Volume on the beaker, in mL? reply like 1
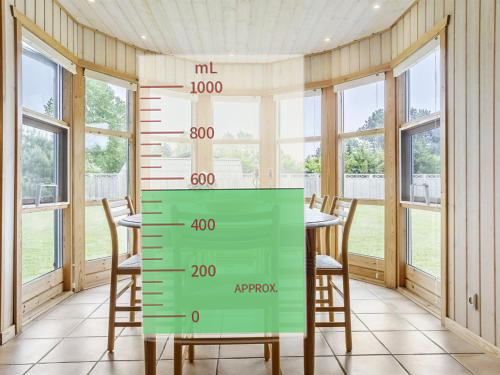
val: 550
